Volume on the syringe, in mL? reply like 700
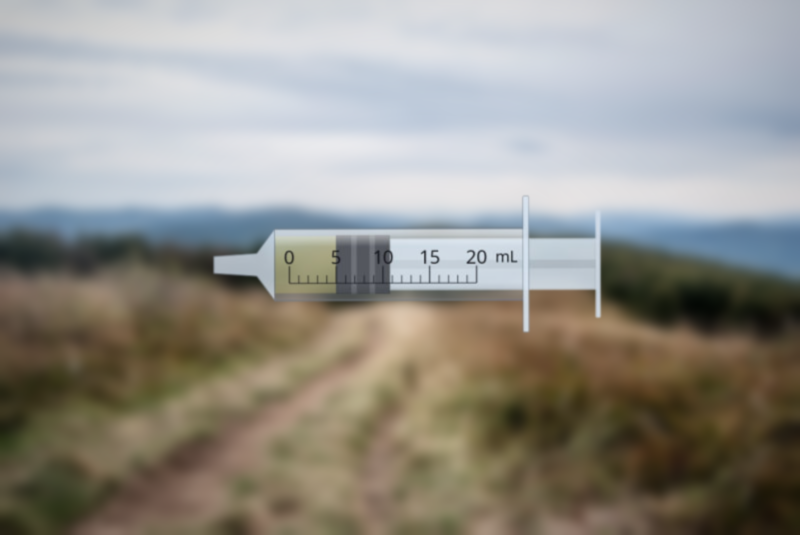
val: 5
